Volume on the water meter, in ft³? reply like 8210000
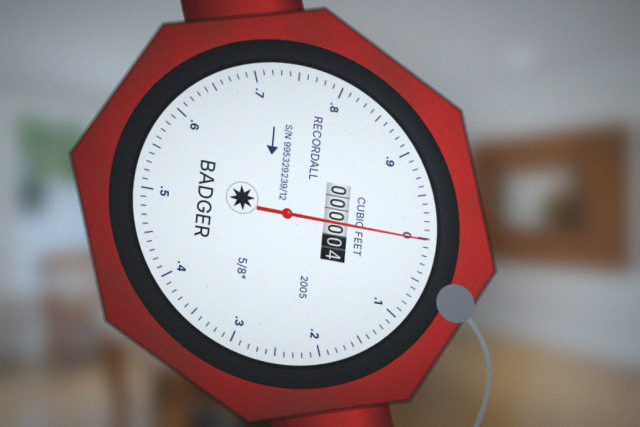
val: 4.00
